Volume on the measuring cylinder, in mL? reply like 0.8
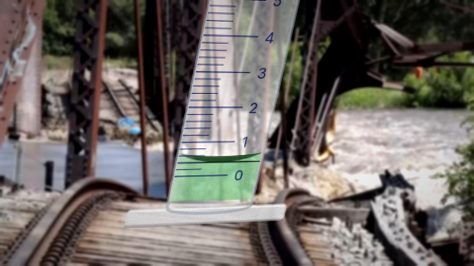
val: 0.4
